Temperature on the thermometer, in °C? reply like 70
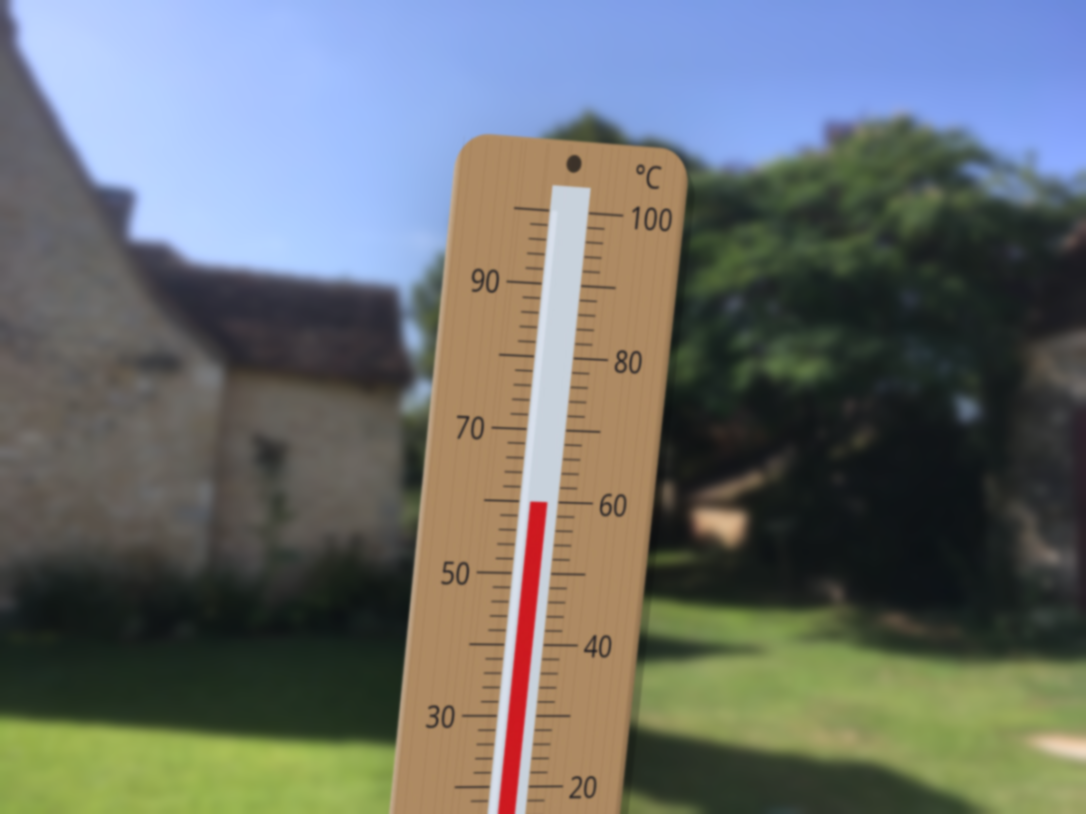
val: 60
